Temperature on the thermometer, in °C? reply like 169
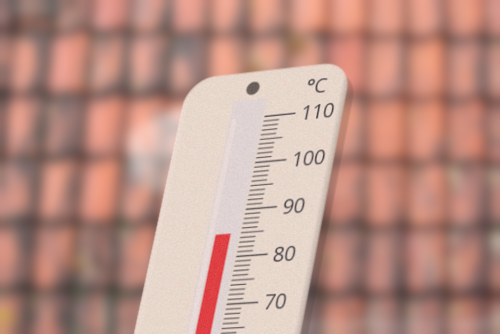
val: 85
